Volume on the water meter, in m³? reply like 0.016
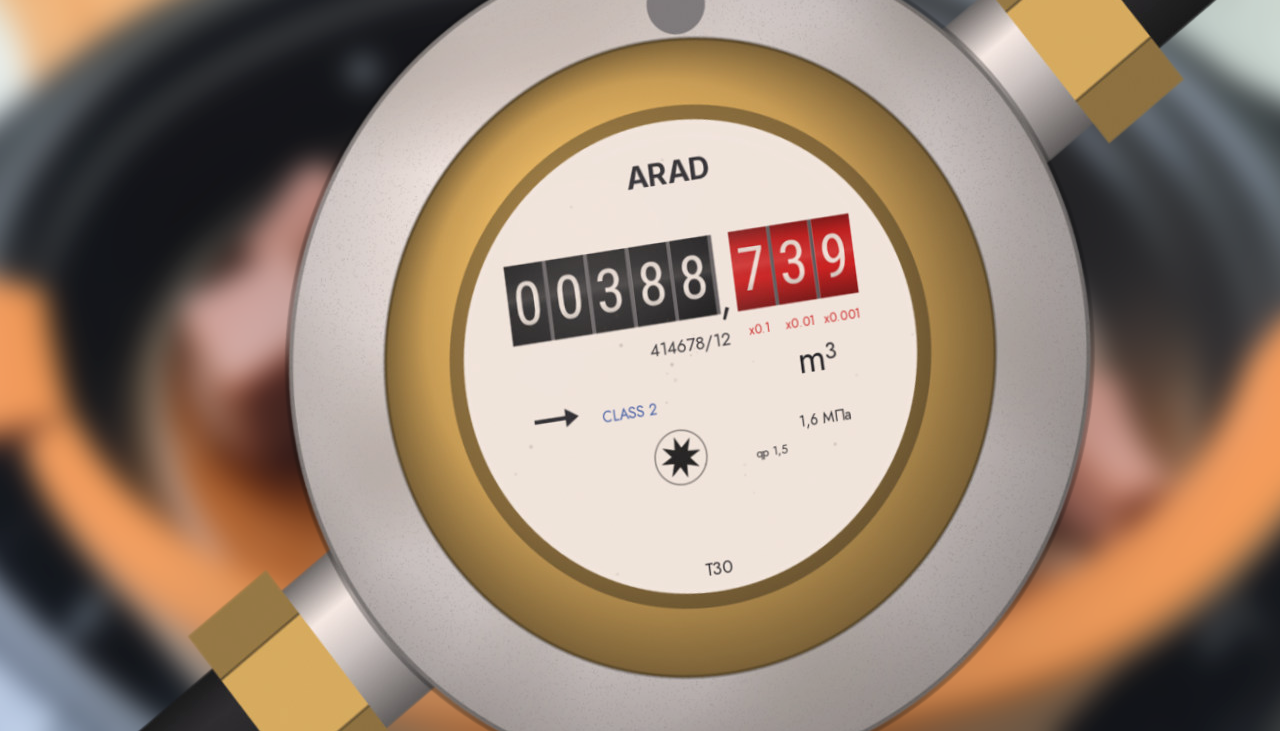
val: 388.739
